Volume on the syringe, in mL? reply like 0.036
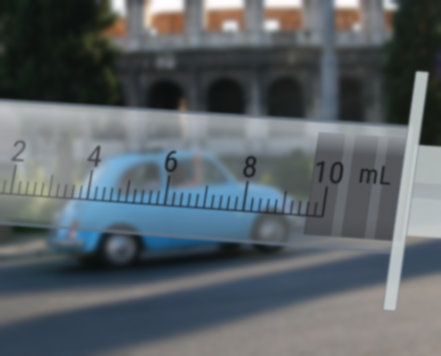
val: 9.6
